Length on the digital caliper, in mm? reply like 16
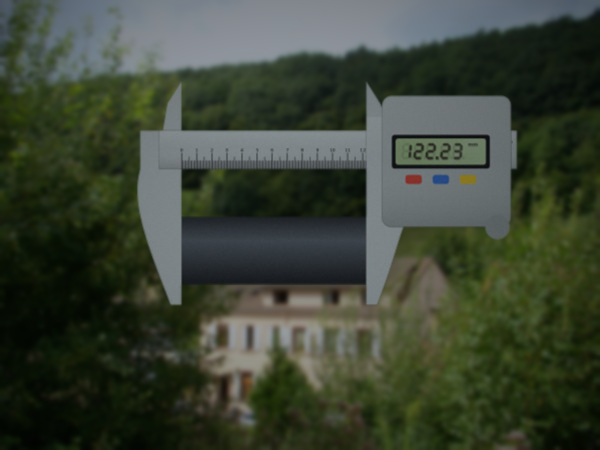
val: 122.23
